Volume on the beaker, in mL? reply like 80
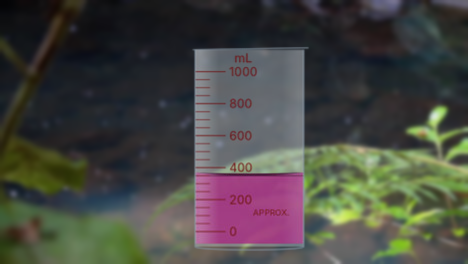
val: 350
